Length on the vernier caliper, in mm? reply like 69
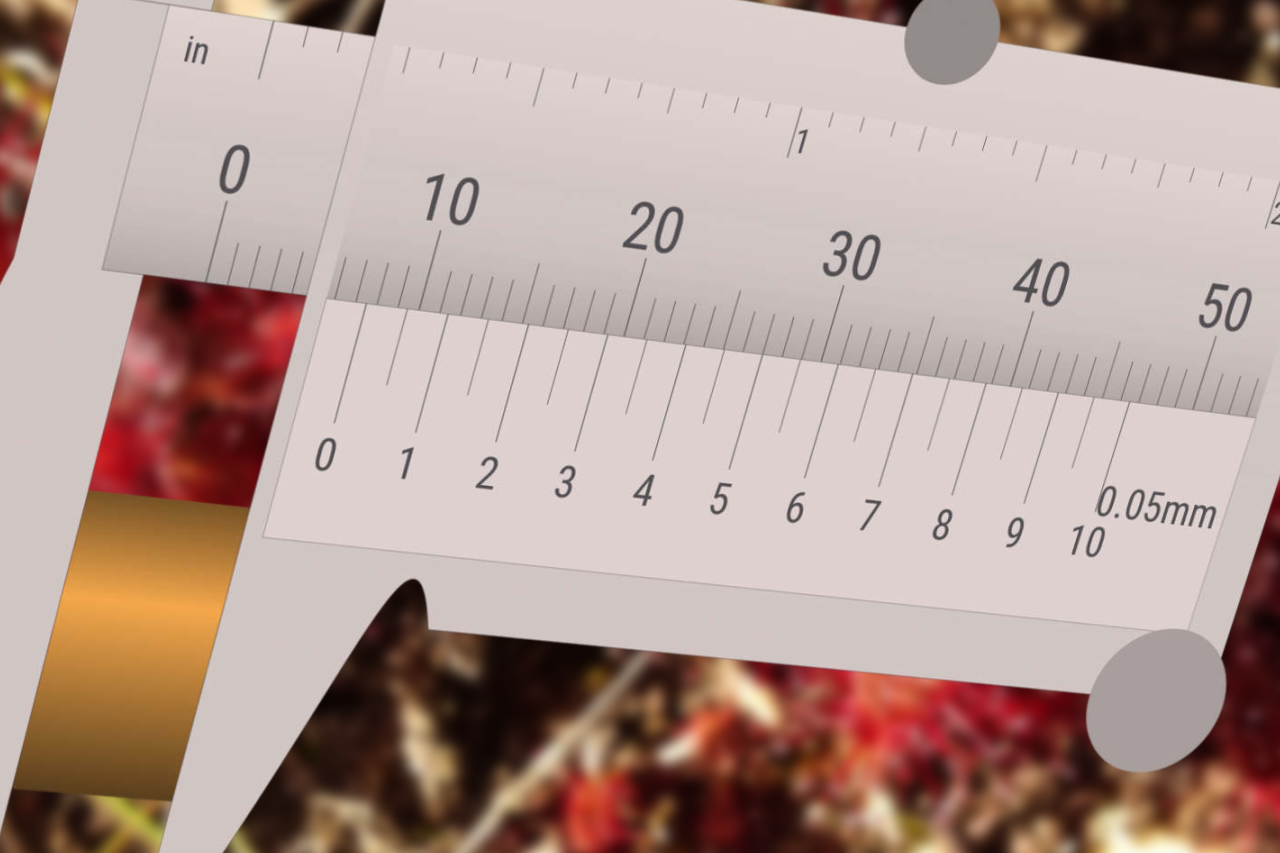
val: 7.5
